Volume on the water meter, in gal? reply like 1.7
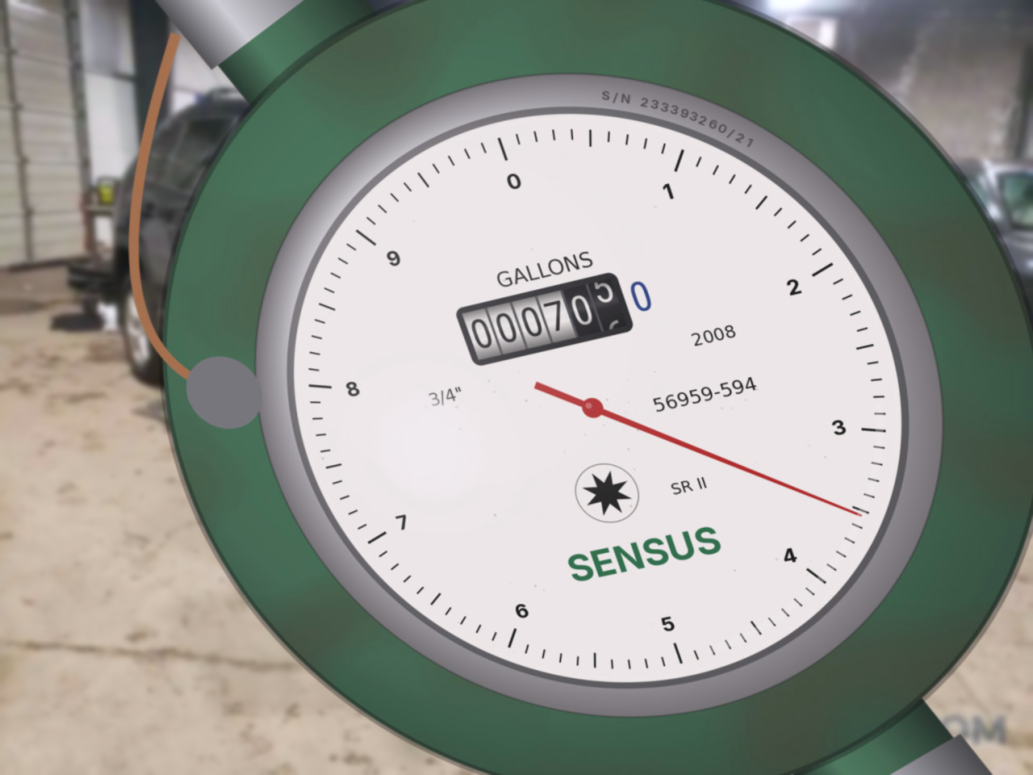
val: 7053.5
